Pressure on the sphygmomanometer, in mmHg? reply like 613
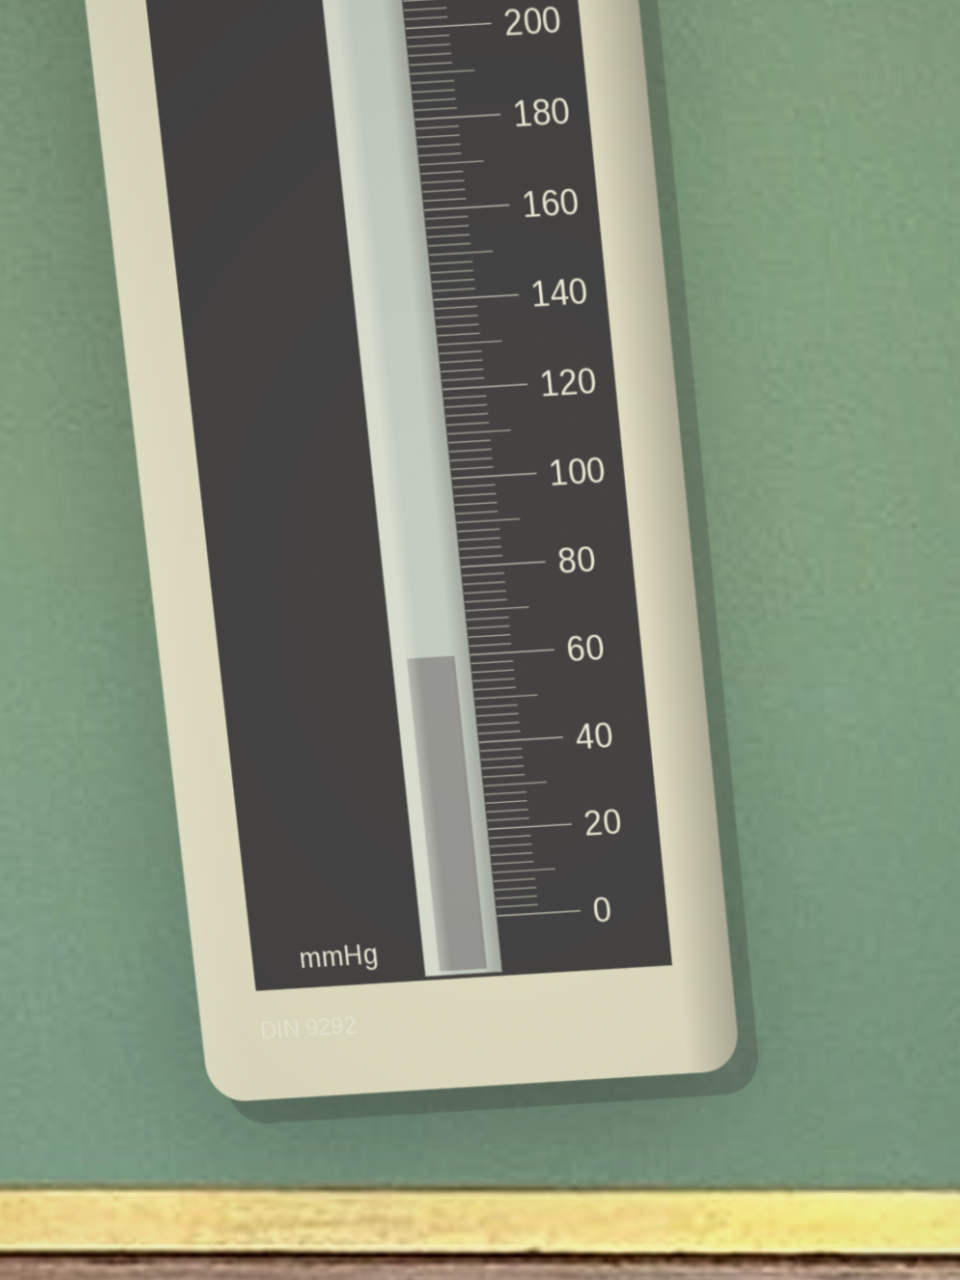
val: 60
